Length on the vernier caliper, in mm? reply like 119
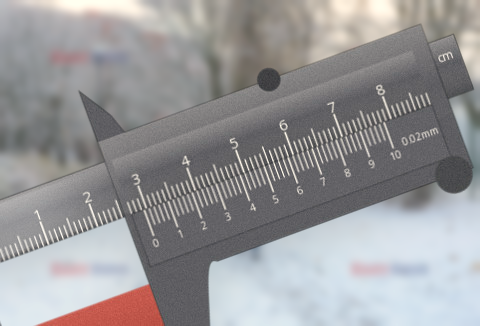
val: 29.5
